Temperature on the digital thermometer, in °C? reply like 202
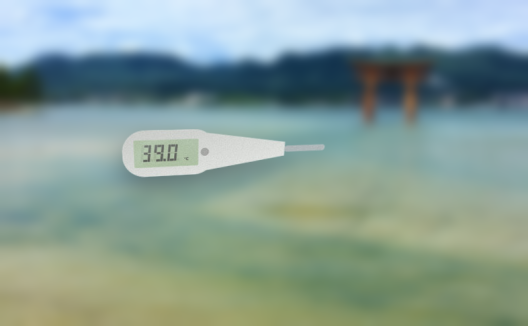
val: 39.0
